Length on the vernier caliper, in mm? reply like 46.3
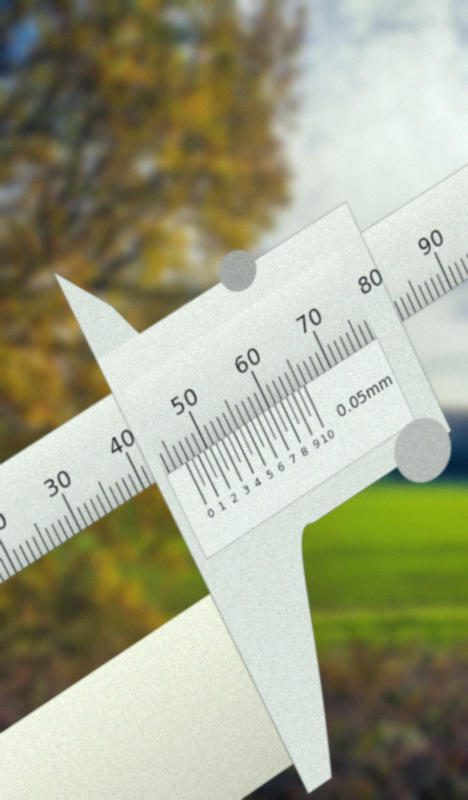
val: 46.6
